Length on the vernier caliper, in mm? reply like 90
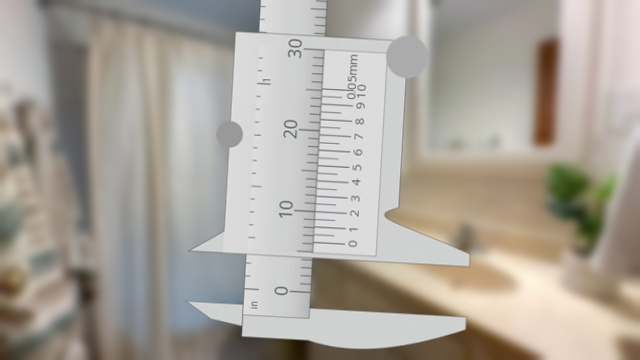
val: 6.2
